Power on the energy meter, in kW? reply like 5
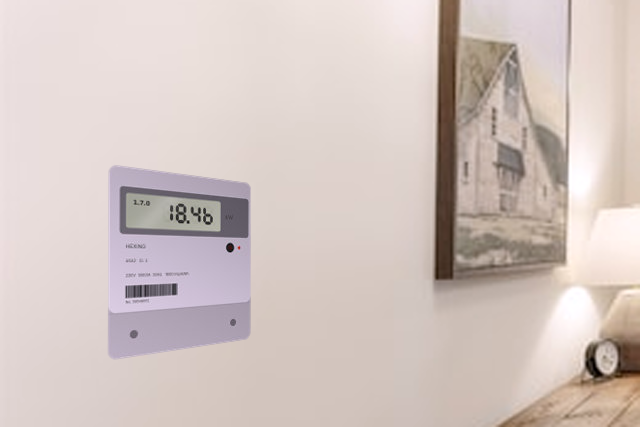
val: 18.46
